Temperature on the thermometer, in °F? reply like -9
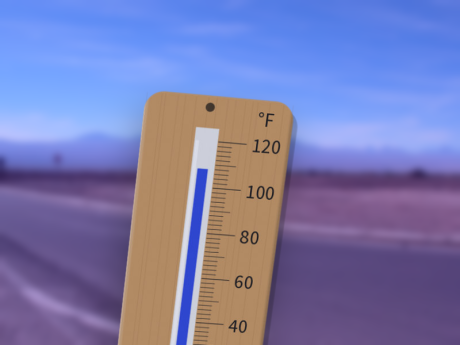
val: 108
